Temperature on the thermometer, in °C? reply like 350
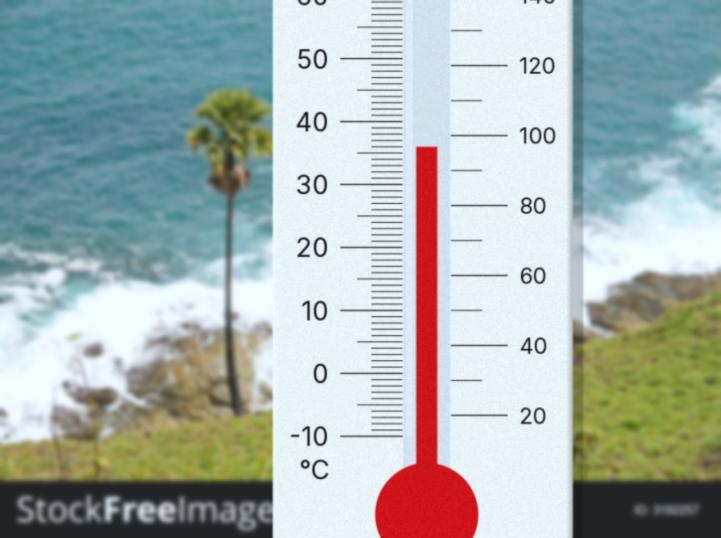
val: 36
